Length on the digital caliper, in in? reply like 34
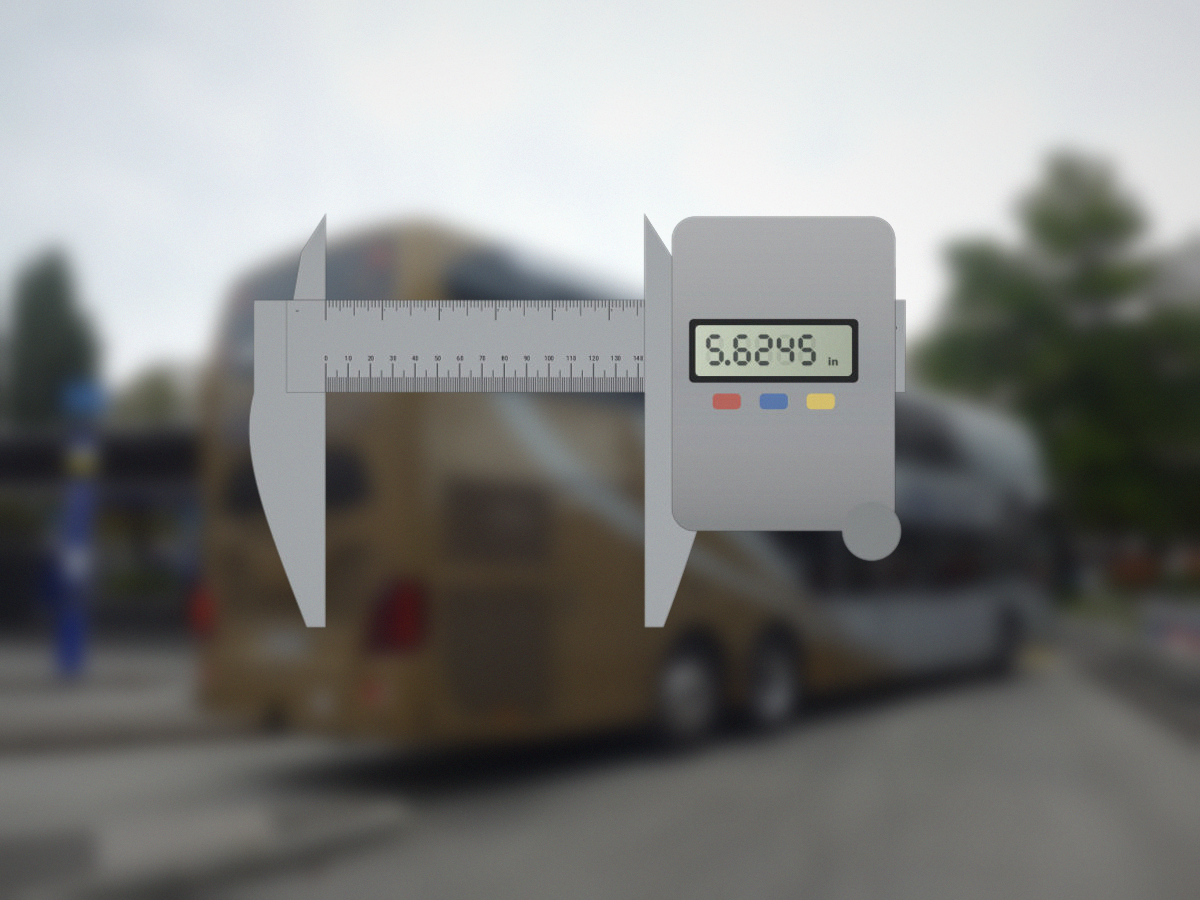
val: 5.6245
